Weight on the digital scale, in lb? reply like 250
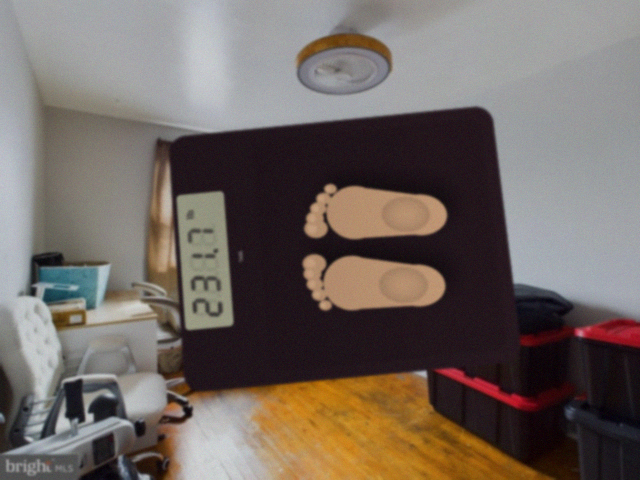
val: 231.7
